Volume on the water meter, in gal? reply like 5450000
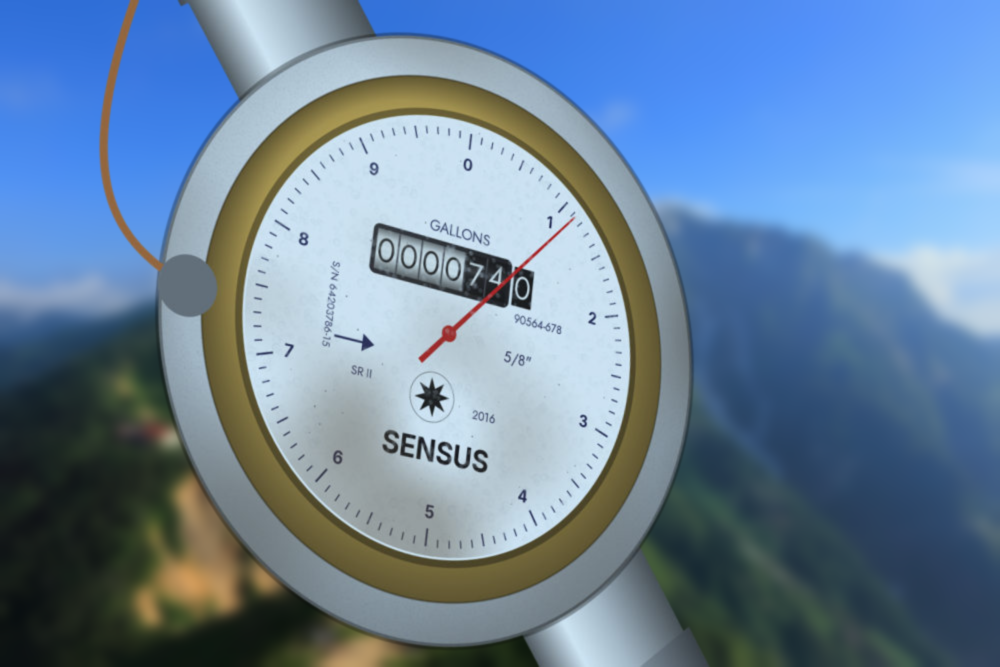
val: 741.1
